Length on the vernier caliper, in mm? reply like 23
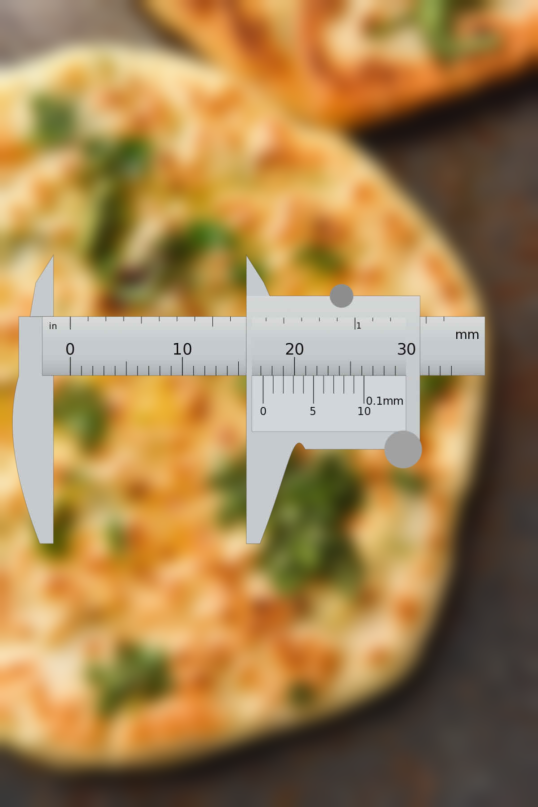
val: 17.2
